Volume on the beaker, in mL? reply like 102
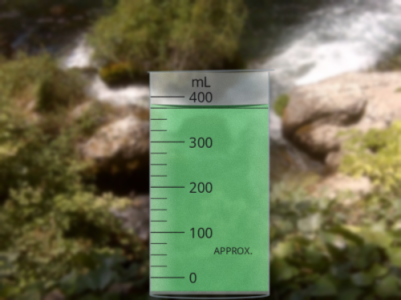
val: 375
